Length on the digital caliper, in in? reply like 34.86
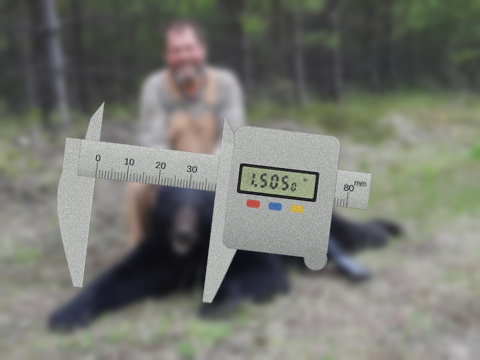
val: 1.5050
